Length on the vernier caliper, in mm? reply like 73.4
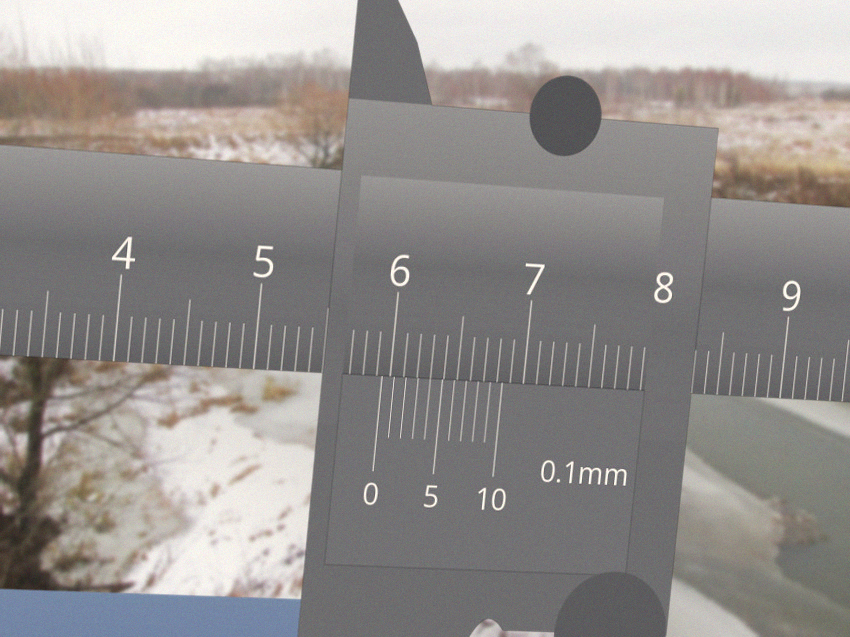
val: 59.4
